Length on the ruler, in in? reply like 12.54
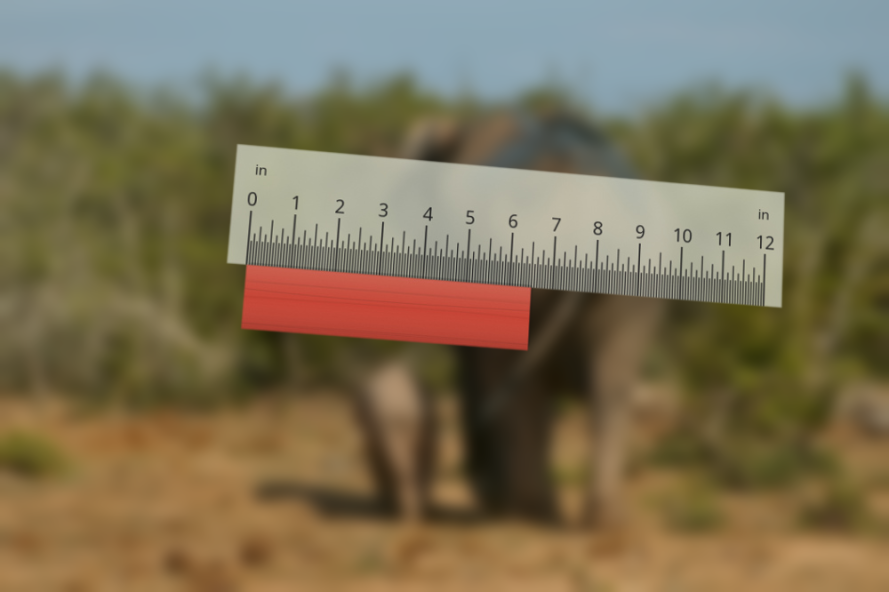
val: 6.5
